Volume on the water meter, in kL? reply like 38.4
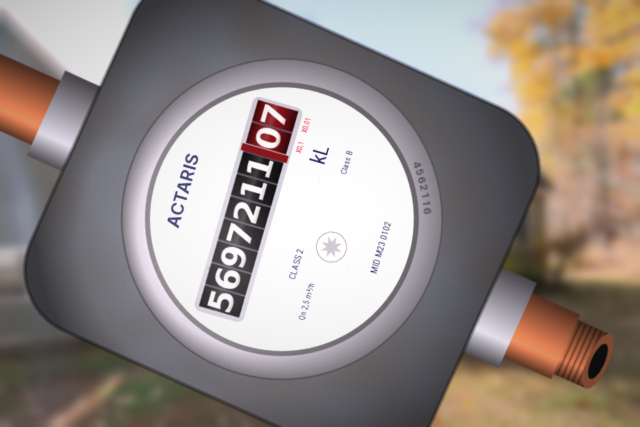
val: 5697211.07
